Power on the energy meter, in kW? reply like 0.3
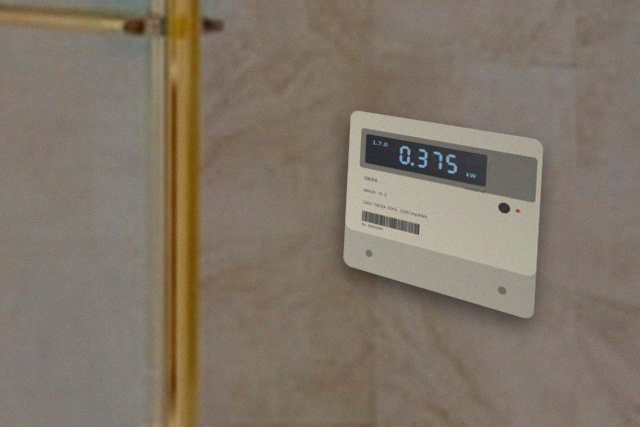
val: 0.375
